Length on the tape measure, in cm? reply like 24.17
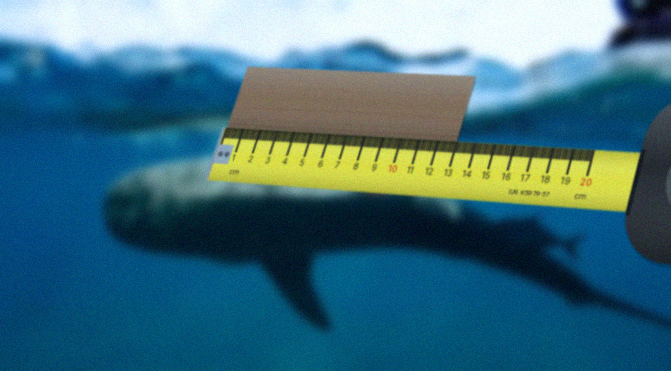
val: 13
